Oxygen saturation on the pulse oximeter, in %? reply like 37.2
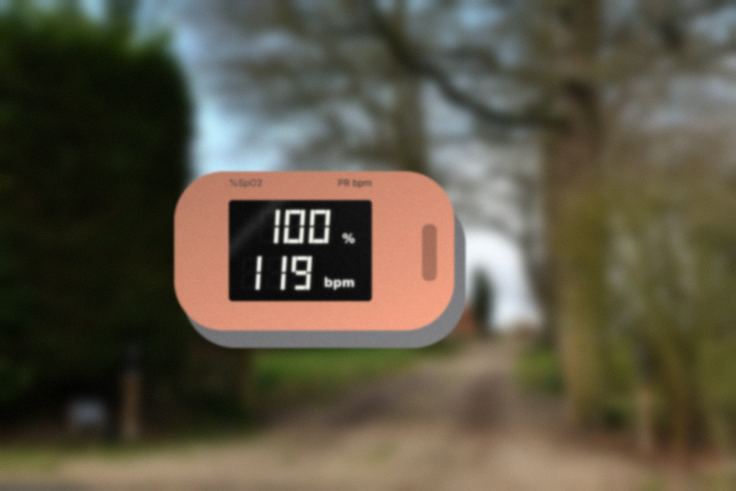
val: 100
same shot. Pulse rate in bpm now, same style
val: 119
